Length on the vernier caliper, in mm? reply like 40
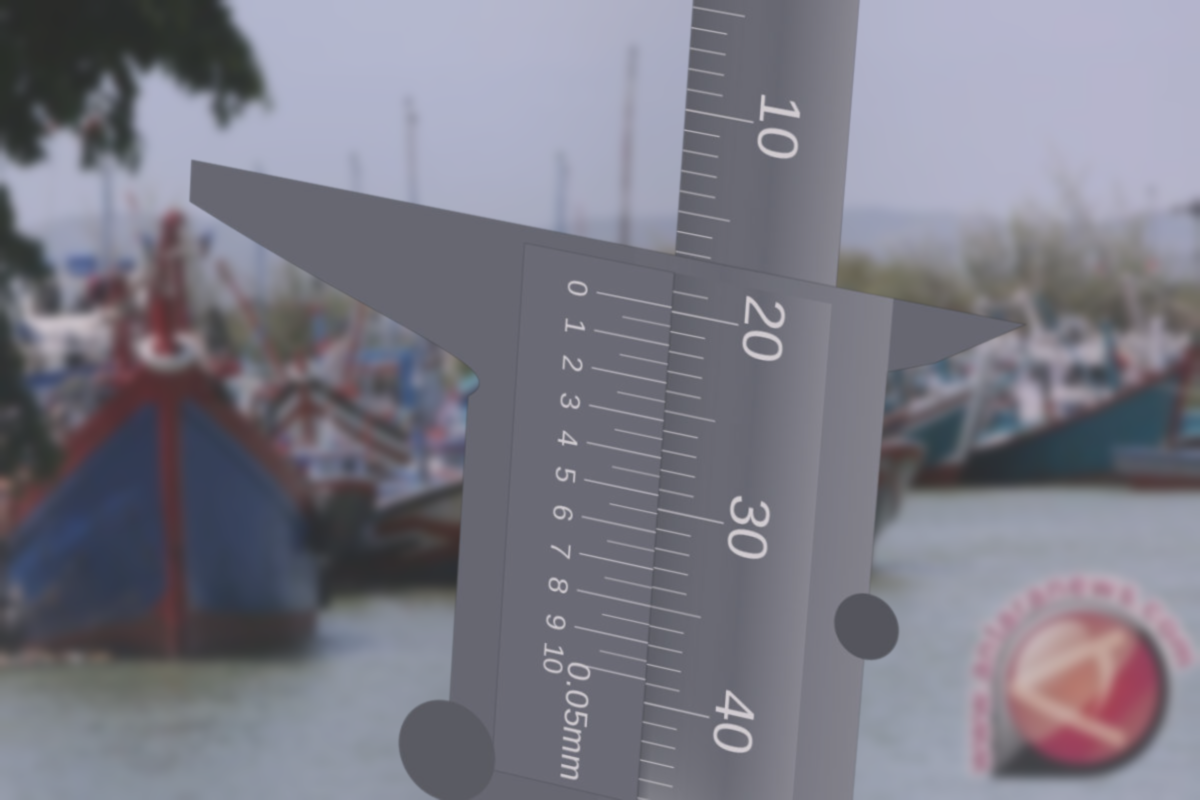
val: 19.8
